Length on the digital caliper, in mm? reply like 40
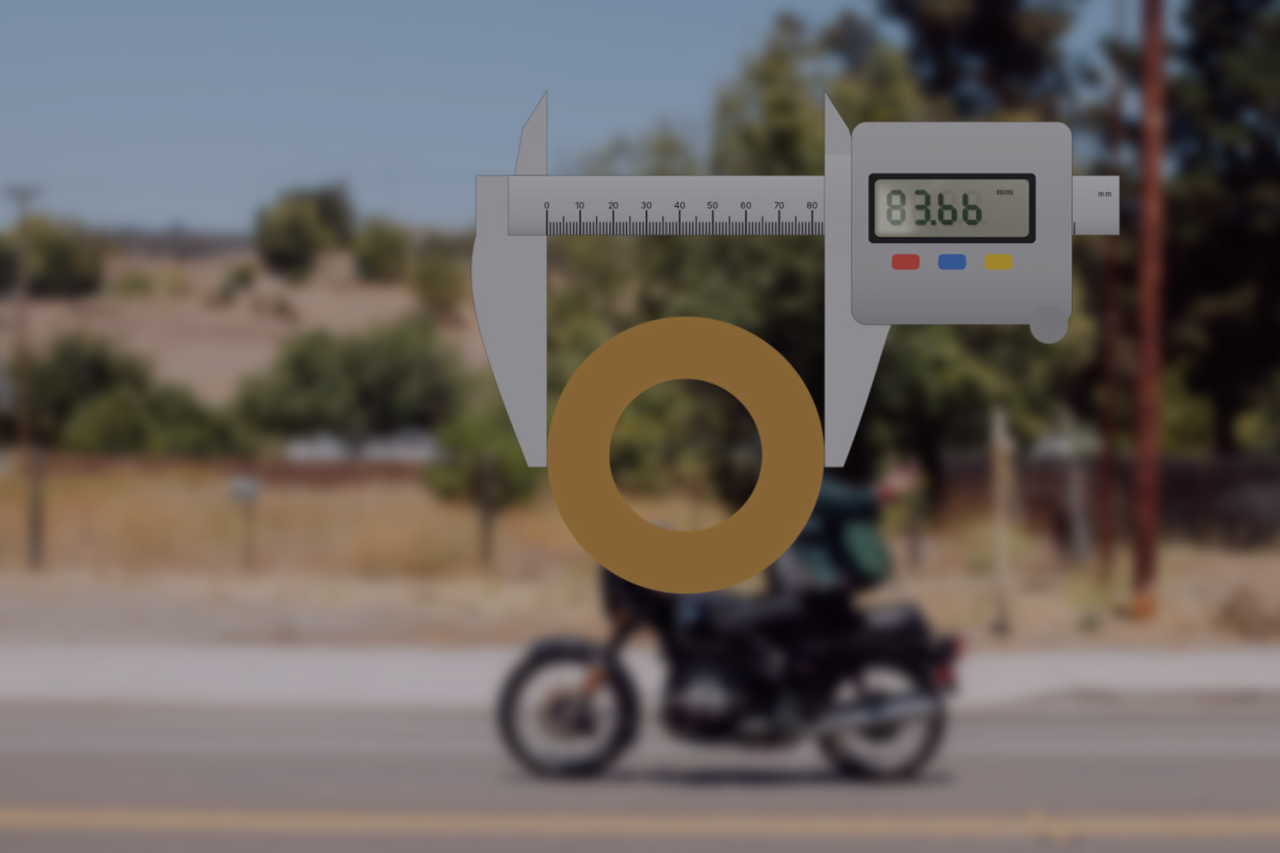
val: 83.66
